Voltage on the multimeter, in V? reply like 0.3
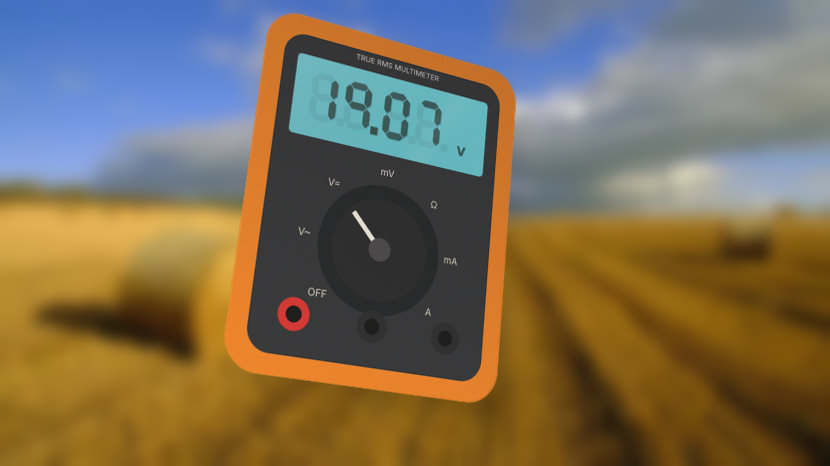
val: 19.07
